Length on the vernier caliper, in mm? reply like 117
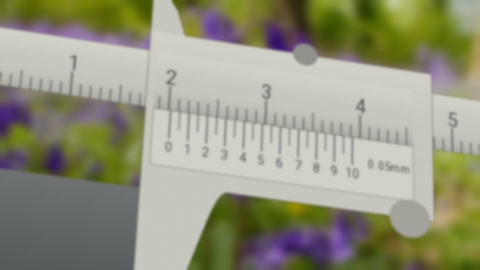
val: 20.2
